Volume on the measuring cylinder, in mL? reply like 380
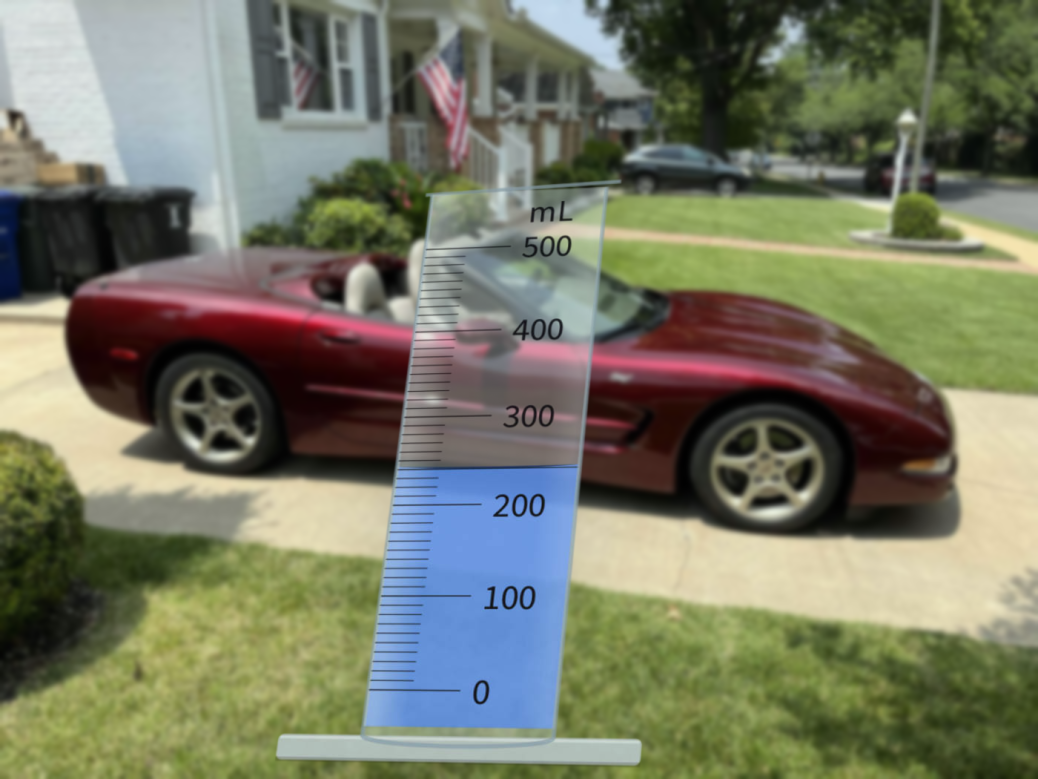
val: 240
